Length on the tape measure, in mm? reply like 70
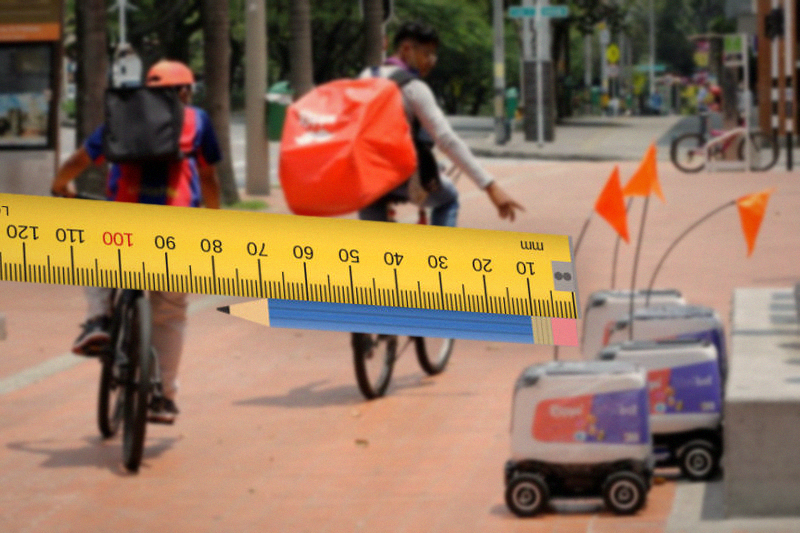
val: 80
